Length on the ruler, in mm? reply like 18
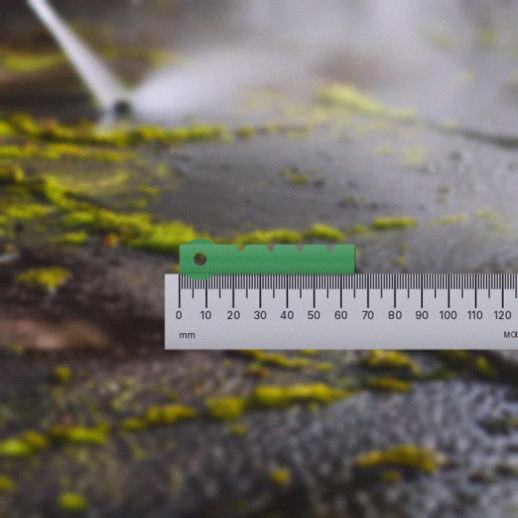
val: 65
